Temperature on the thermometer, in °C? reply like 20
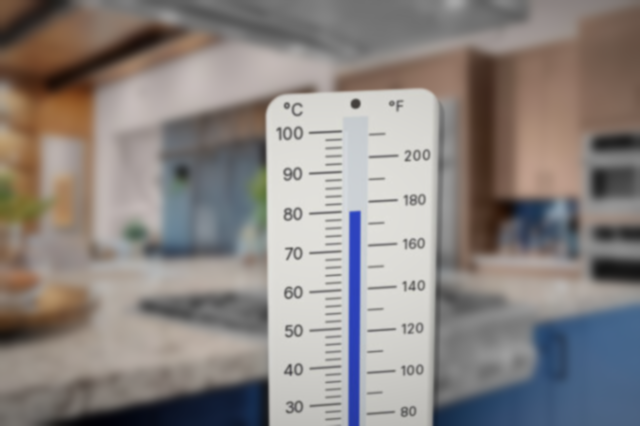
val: 80
